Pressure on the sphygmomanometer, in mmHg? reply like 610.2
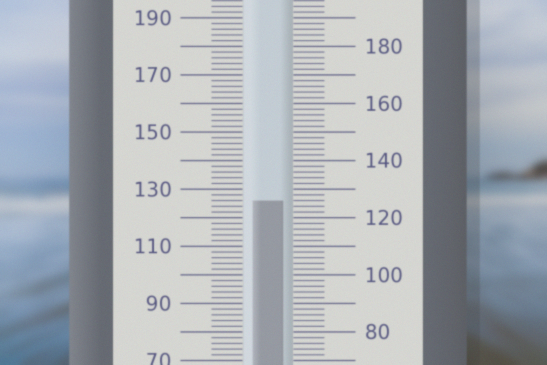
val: 126
